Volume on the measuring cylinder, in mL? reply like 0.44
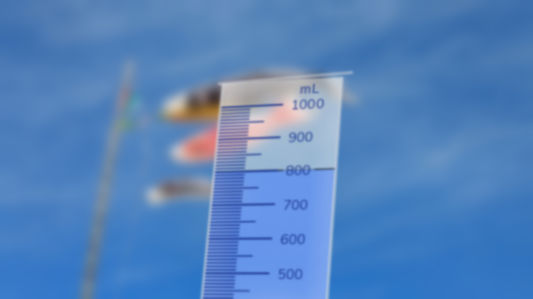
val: 800
